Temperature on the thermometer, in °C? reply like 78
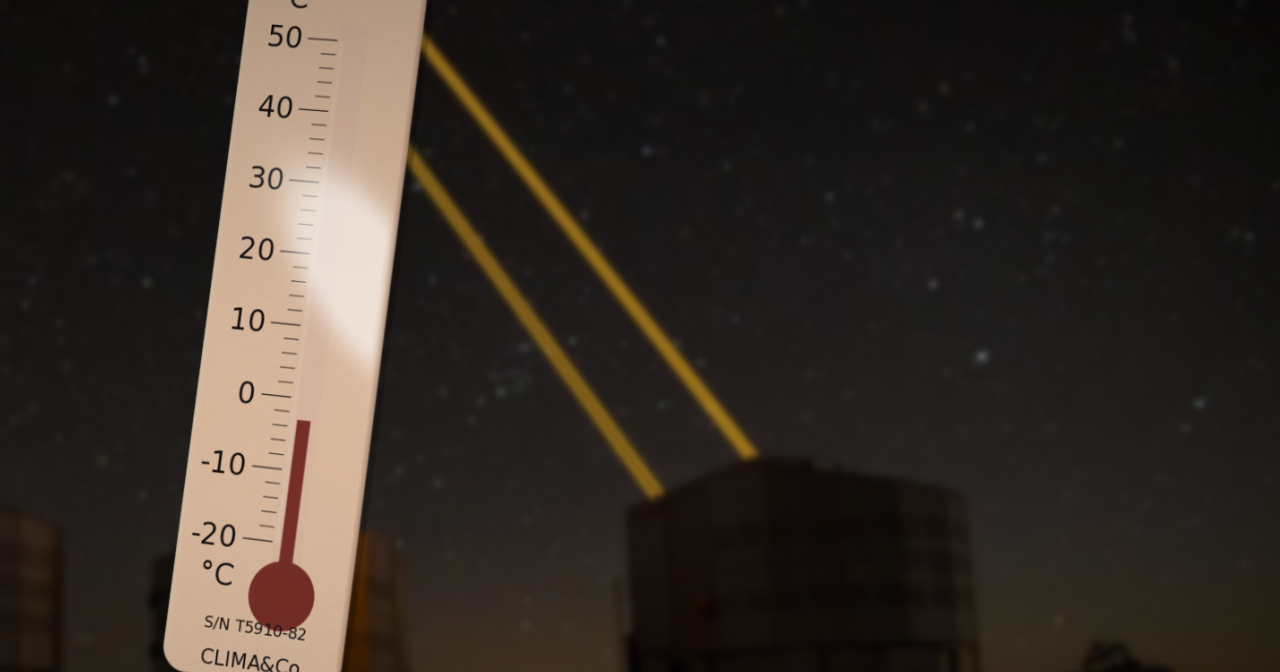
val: -3
